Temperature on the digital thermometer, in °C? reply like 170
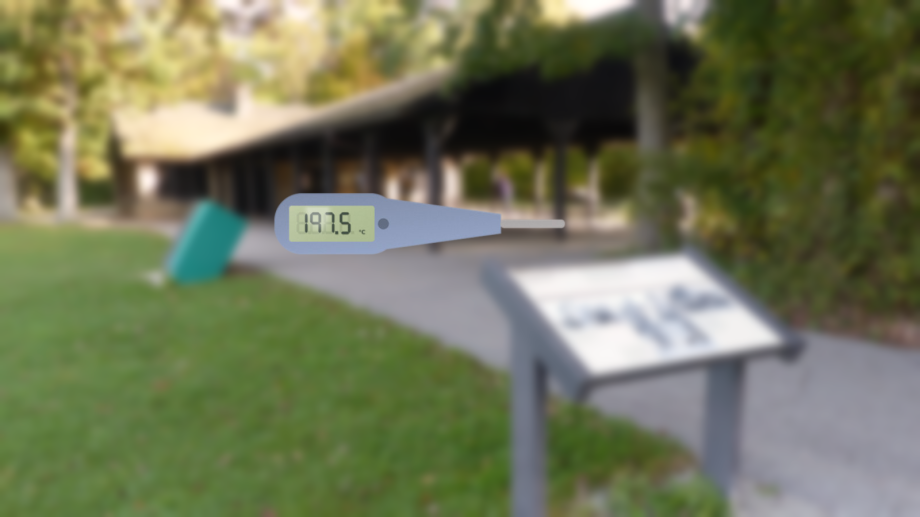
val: 197.5
